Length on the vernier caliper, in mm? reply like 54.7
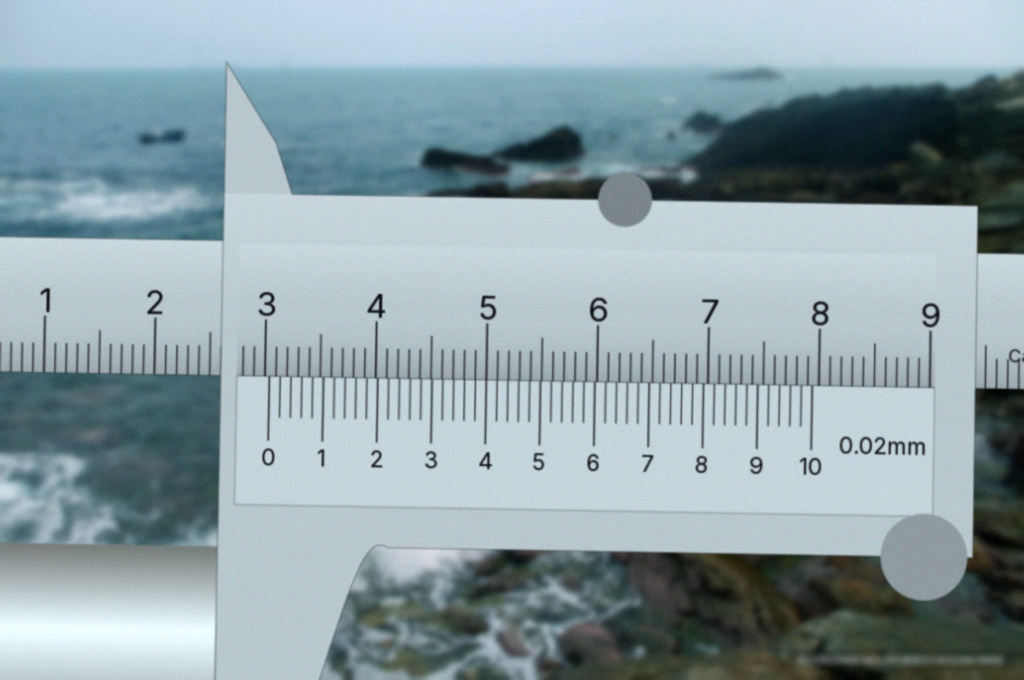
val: 30.4
